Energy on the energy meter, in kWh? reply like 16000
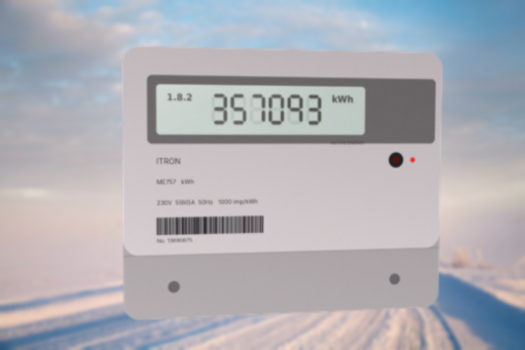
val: 357093
